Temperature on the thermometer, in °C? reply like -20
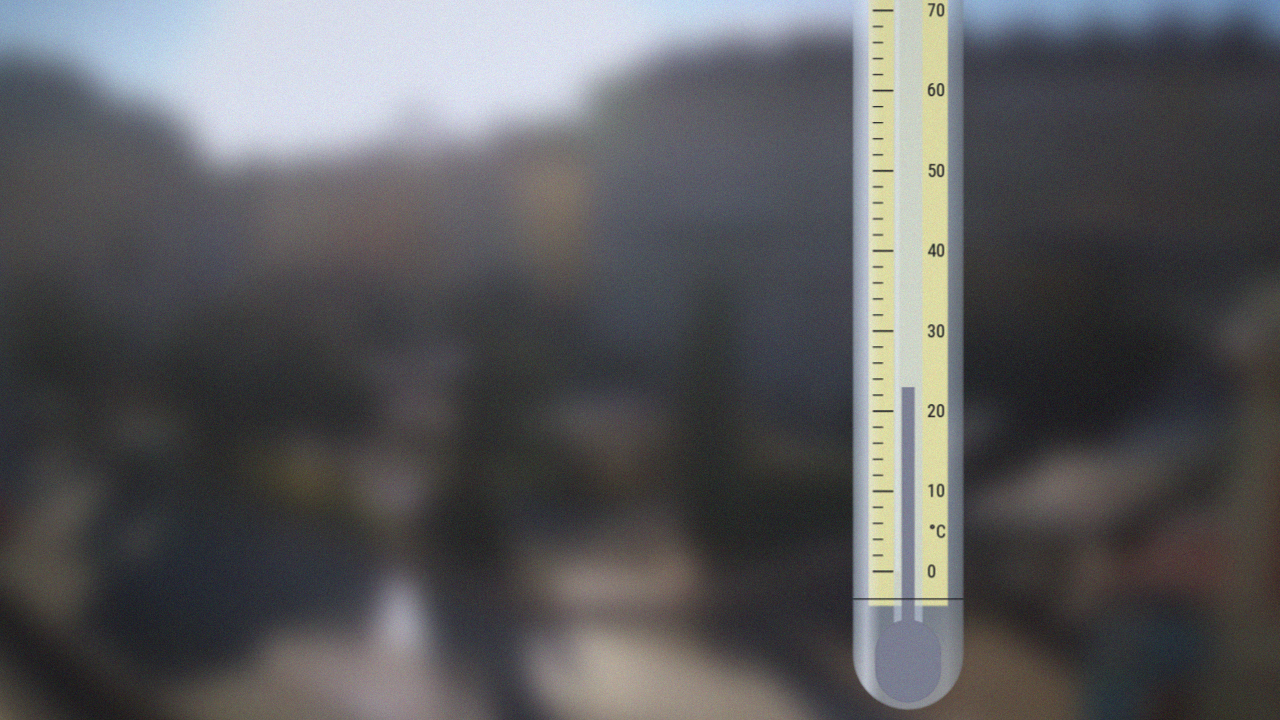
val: 23
